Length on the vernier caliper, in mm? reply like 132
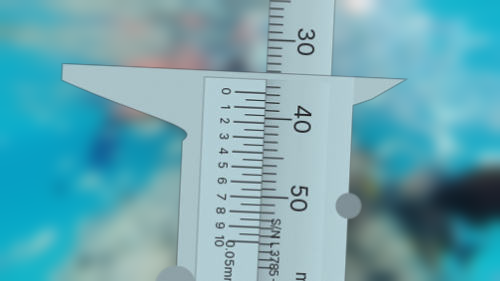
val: 36.8
